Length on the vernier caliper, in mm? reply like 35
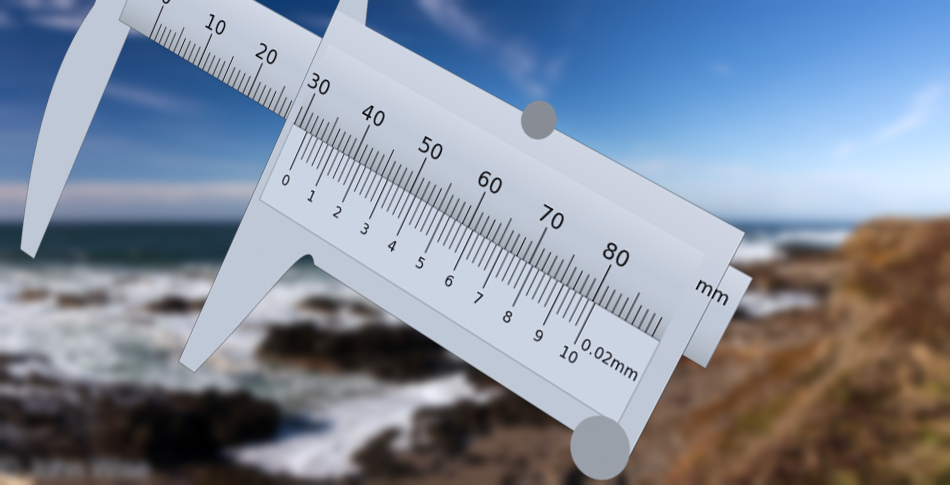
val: 31.4
